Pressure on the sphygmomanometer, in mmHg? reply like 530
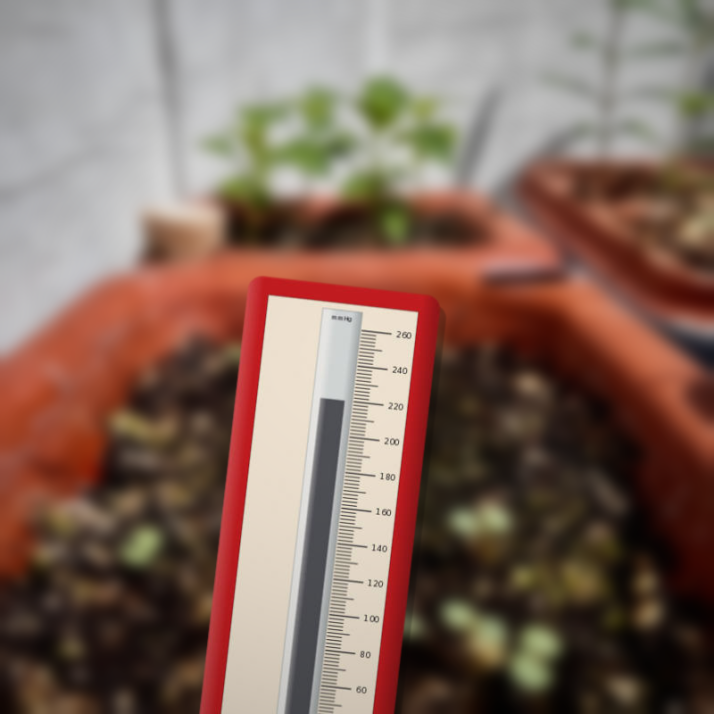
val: 220
